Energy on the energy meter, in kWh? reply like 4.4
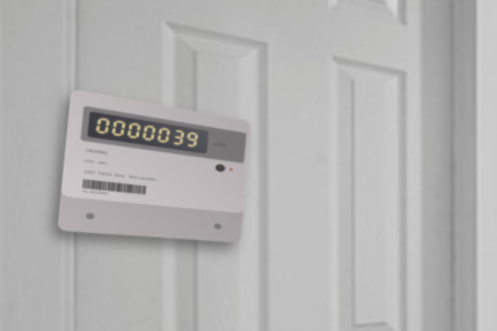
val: 39
